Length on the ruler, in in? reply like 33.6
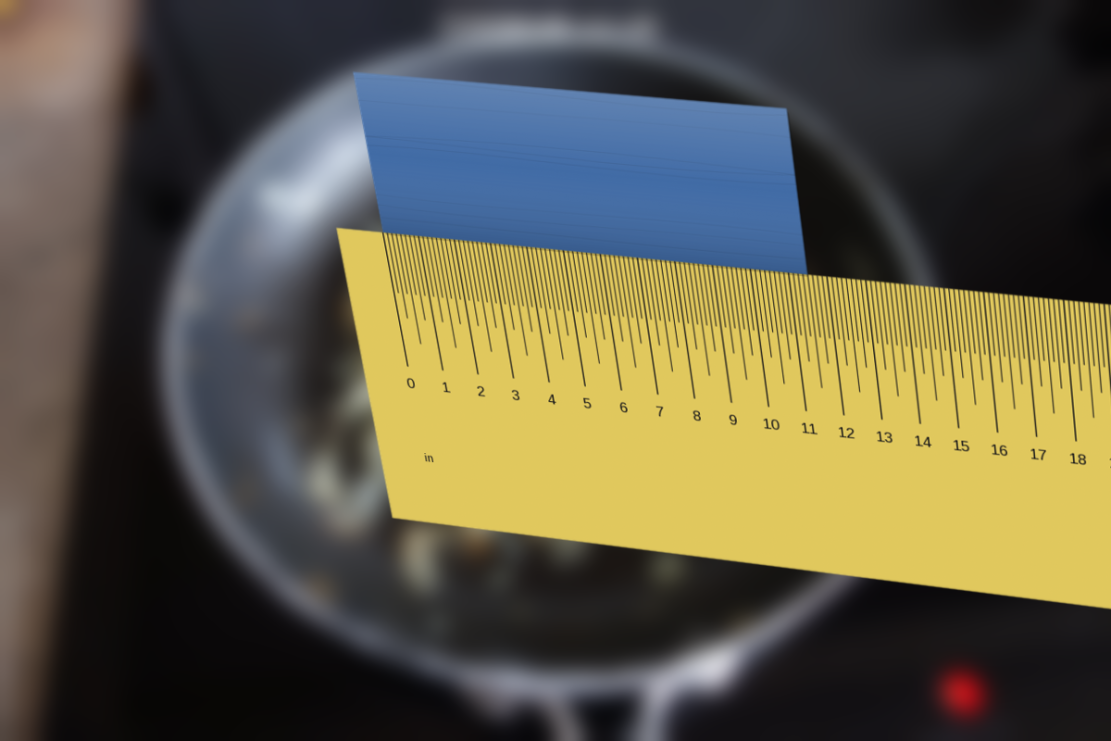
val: 11.5
